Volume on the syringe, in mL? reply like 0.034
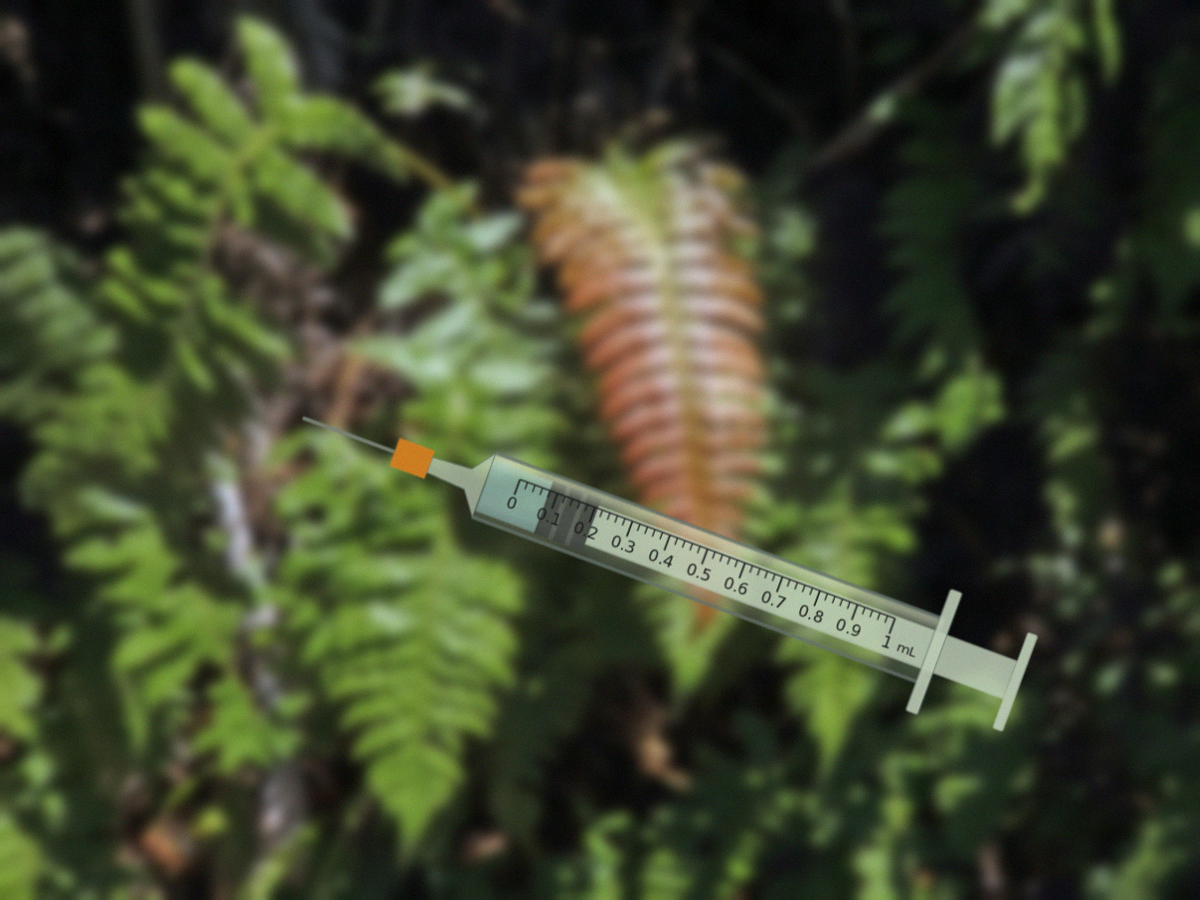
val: 0.08
